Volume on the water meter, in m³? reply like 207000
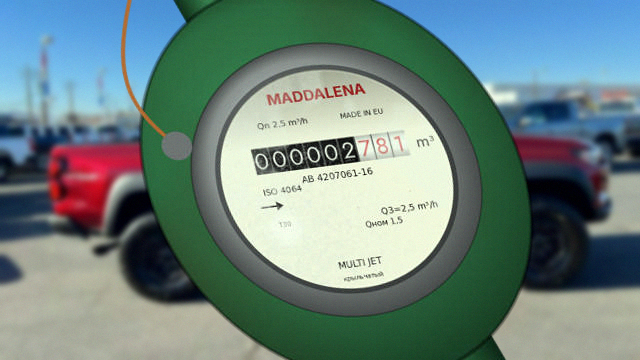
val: 2.781
